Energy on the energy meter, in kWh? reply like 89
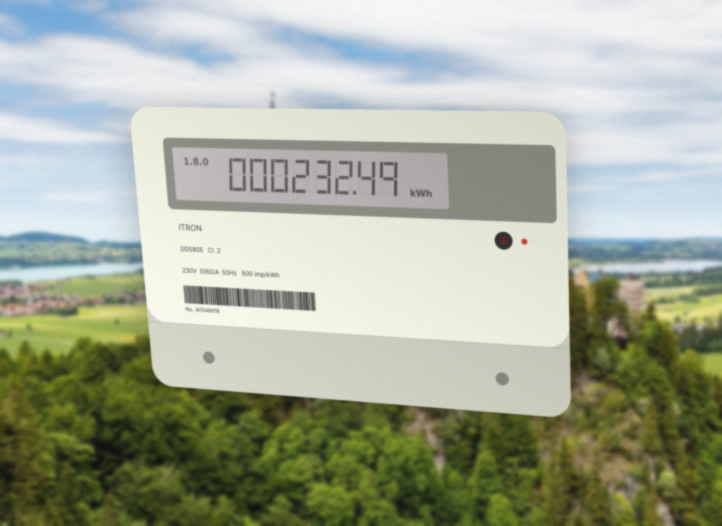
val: 232.49
